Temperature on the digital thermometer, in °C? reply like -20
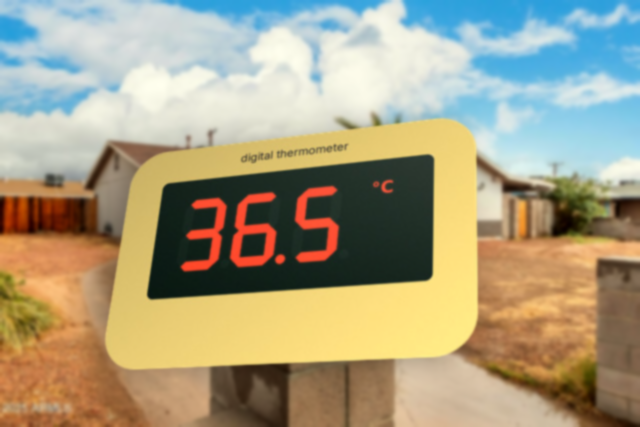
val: 36.5
